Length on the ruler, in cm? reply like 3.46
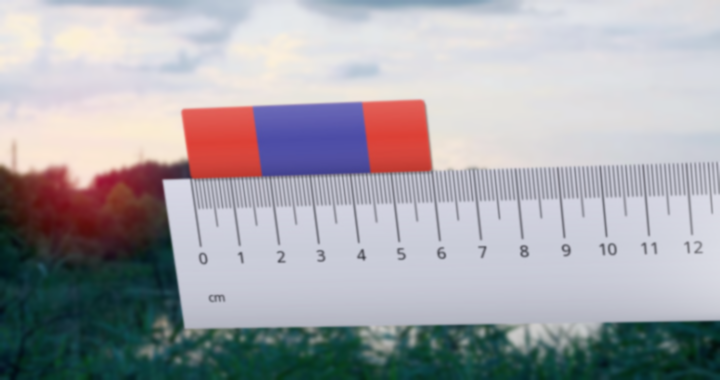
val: 6
